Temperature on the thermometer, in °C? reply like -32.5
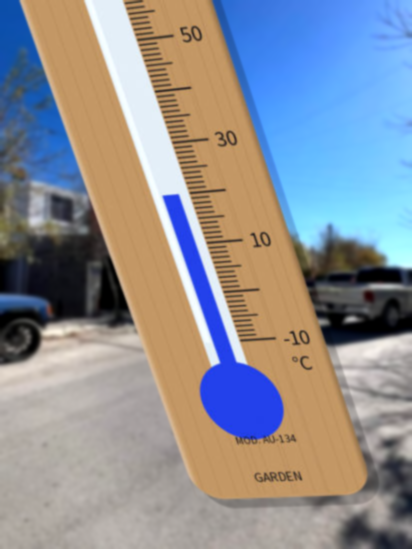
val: 20
